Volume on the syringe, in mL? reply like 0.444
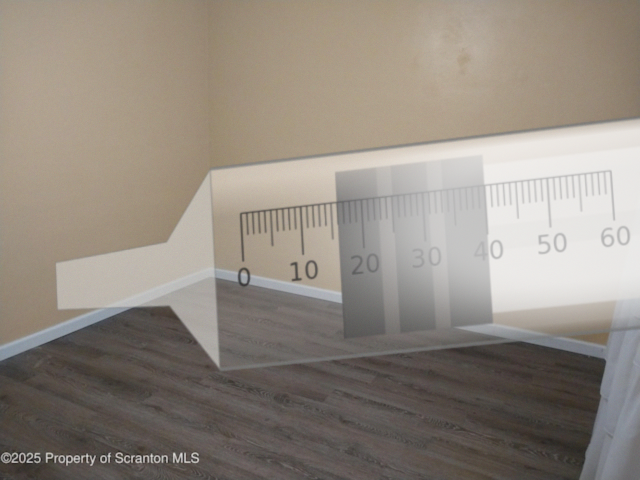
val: 16
